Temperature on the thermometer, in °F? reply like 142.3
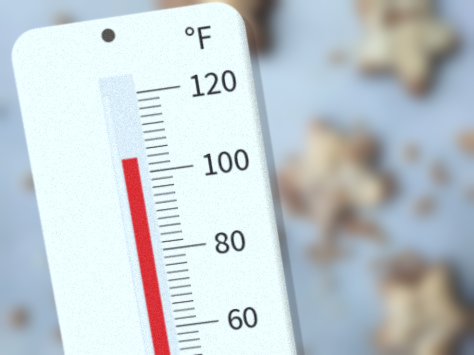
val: 104
